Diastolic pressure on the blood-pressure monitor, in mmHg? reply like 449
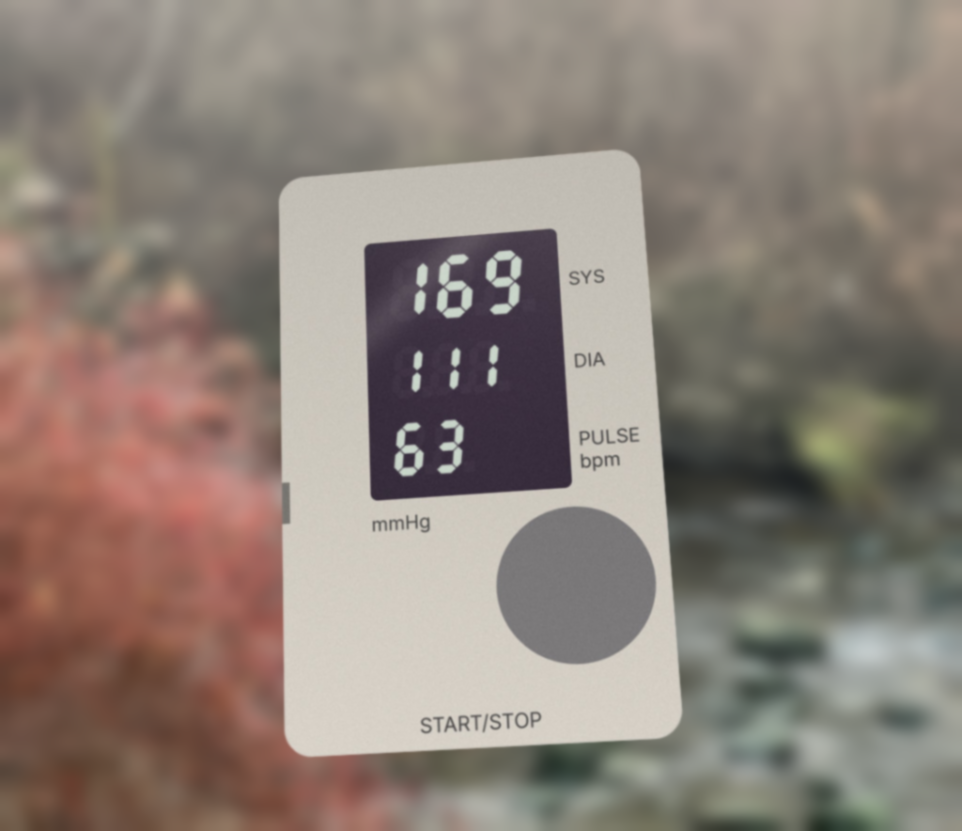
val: 111
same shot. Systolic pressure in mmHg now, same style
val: 169
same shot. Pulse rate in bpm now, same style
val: 63
